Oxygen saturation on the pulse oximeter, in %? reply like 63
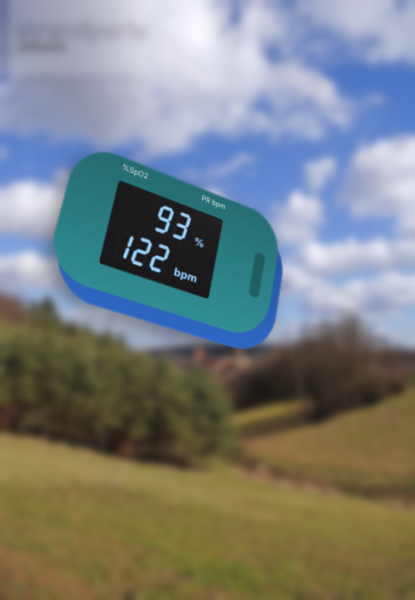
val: 93
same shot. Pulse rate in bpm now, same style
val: 122
